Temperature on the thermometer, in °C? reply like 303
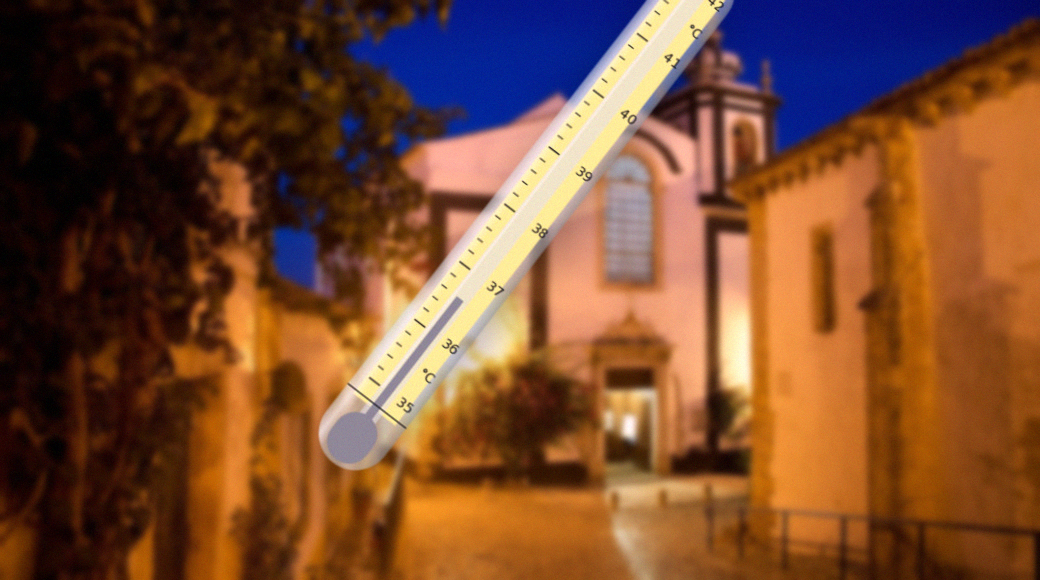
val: 36.6
